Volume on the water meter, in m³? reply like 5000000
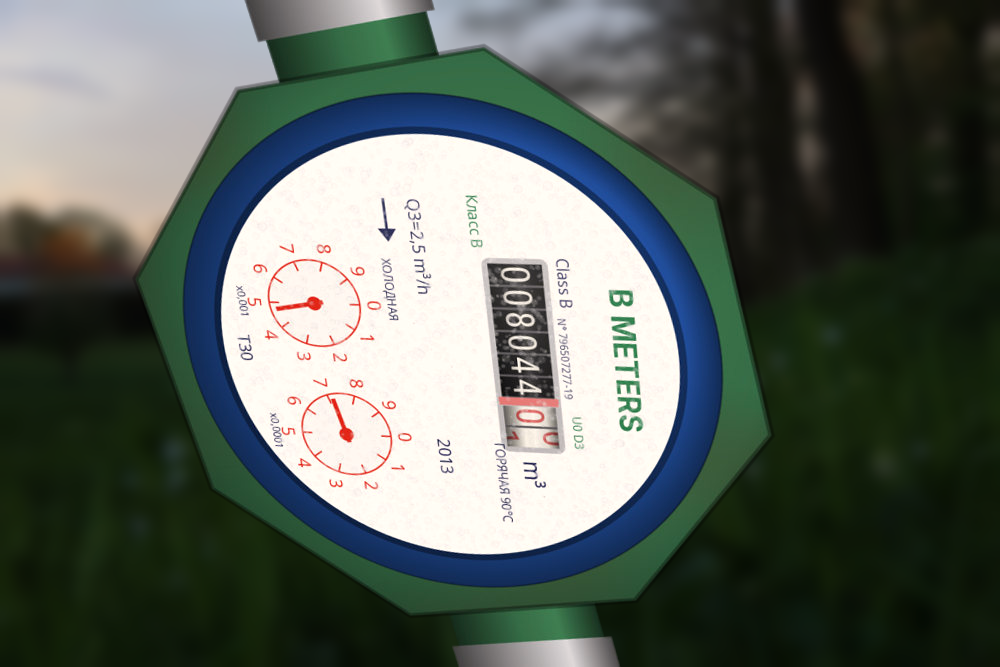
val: 8044.0047
